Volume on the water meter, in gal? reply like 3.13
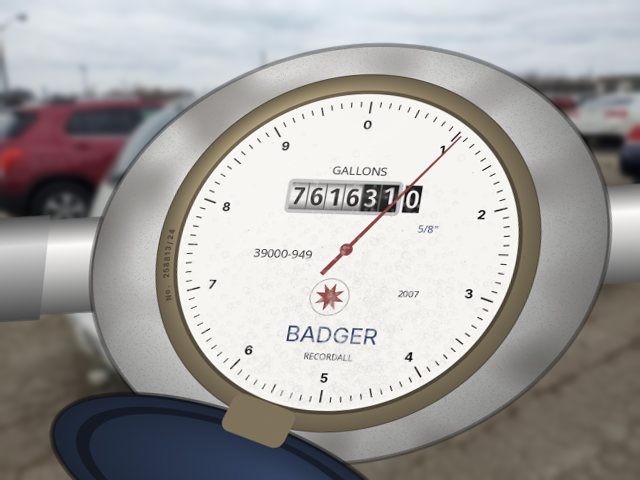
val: 7616311.0
